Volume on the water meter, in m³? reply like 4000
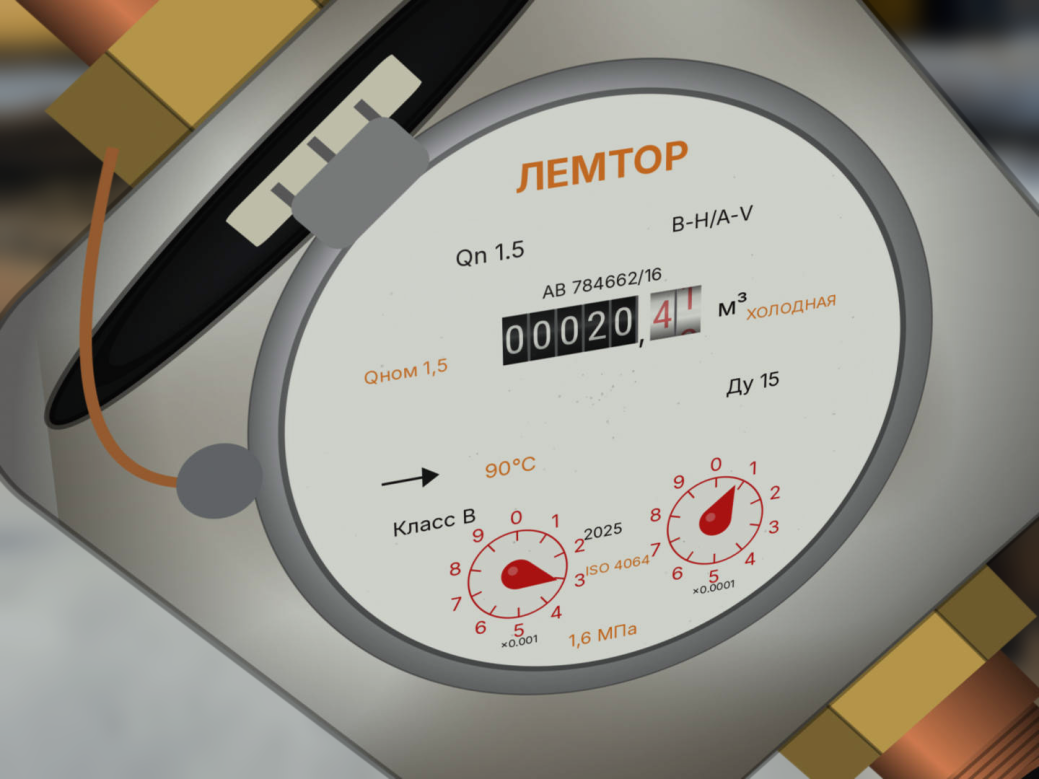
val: 20.4130
